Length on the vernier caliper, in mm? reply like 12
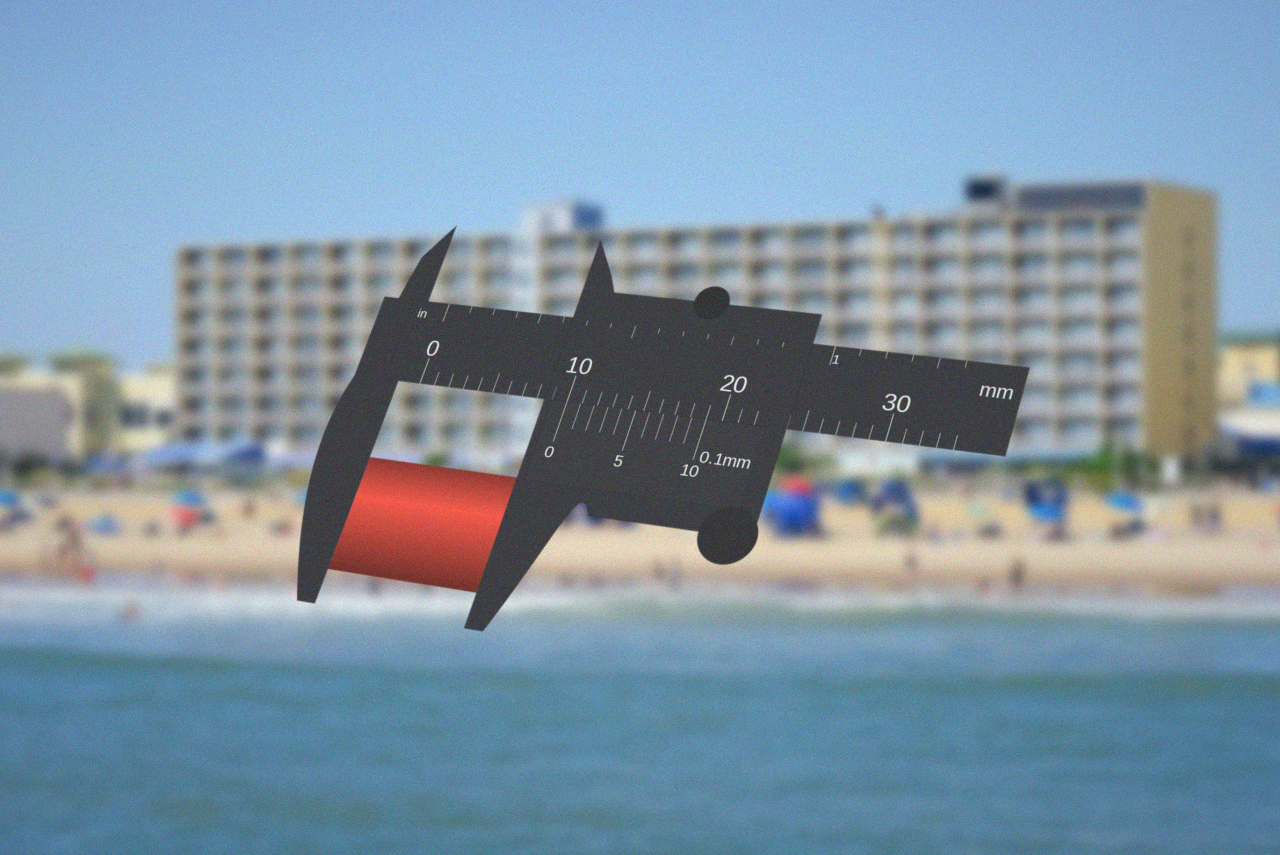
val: 10.0
